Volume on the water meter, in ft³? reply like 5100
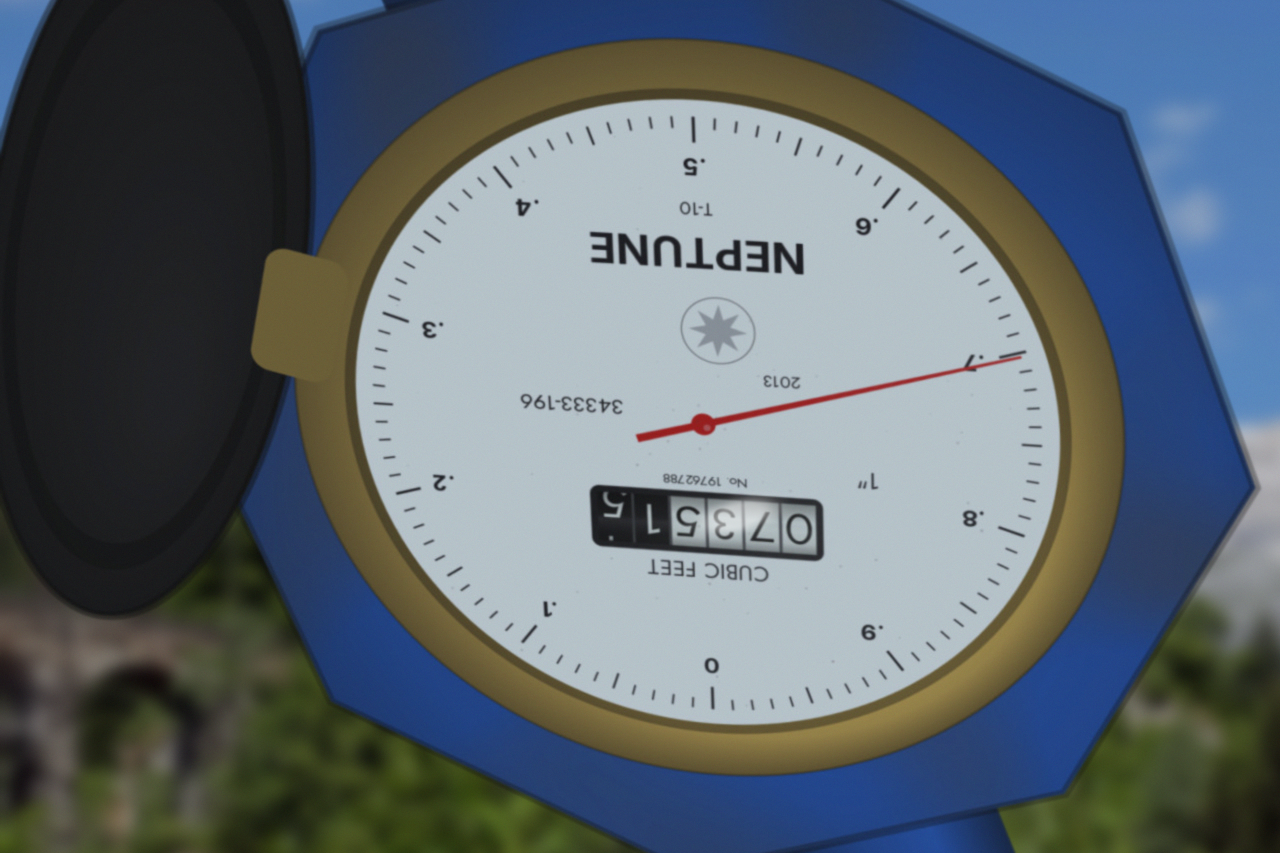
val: 73514.70
